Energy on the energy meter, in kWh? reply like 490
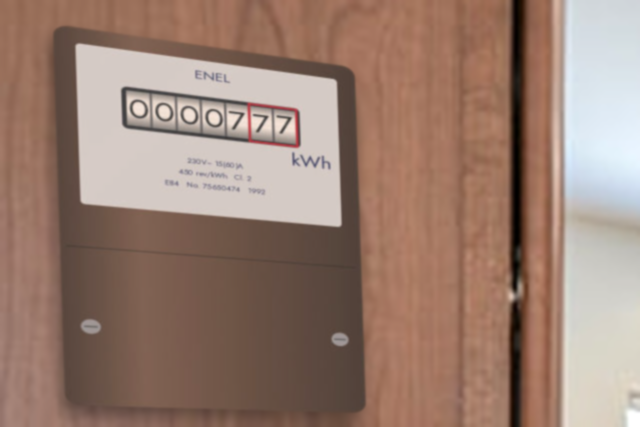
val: 7.77
